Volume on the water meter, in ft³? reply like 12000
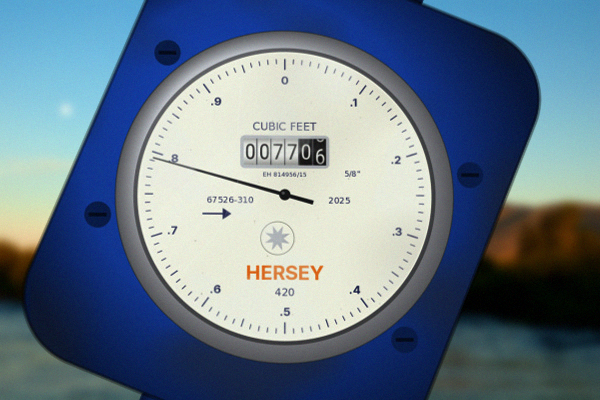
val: 7705.79
